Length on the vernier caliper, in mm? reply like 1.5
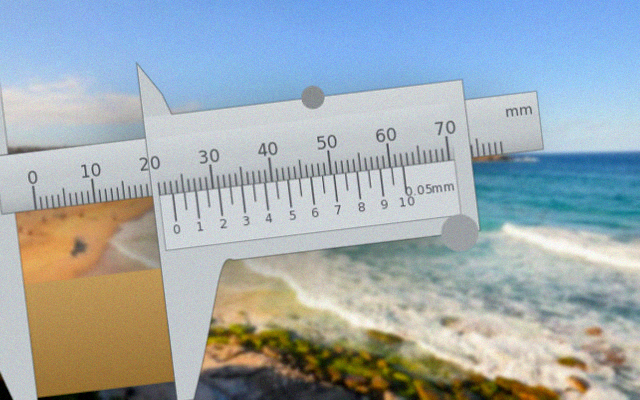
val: 23.2
